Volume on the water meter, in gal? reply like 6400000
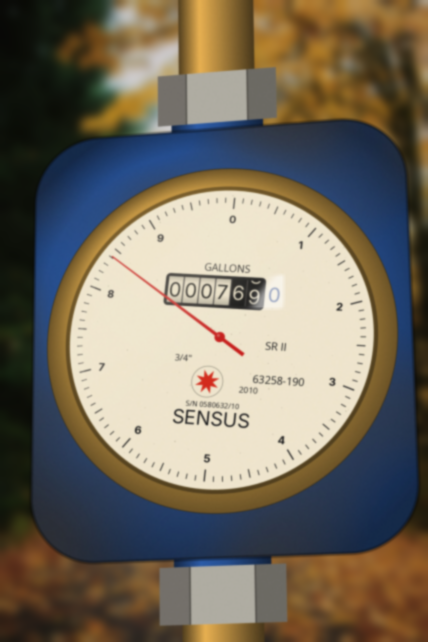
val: 7688.4
